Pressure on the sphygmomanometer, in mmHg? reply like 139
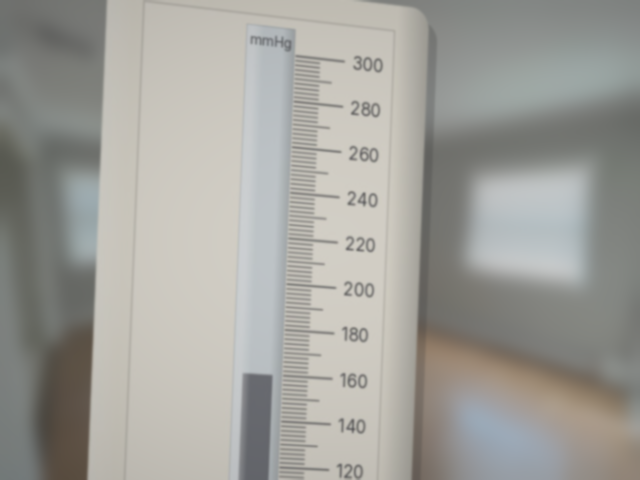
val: 160
